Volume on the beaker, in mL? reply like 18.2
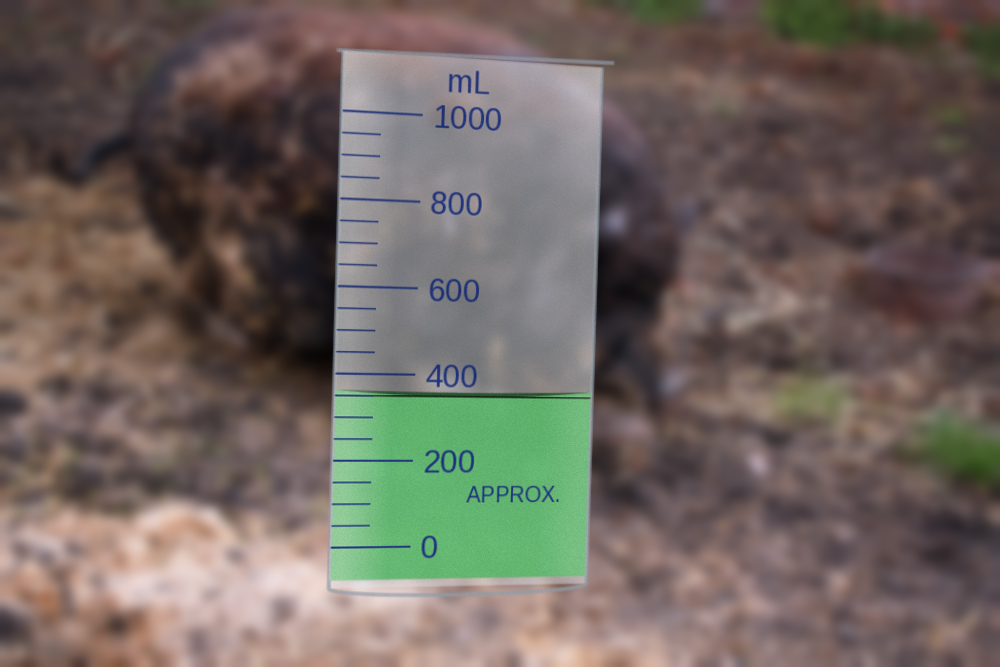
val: 350
